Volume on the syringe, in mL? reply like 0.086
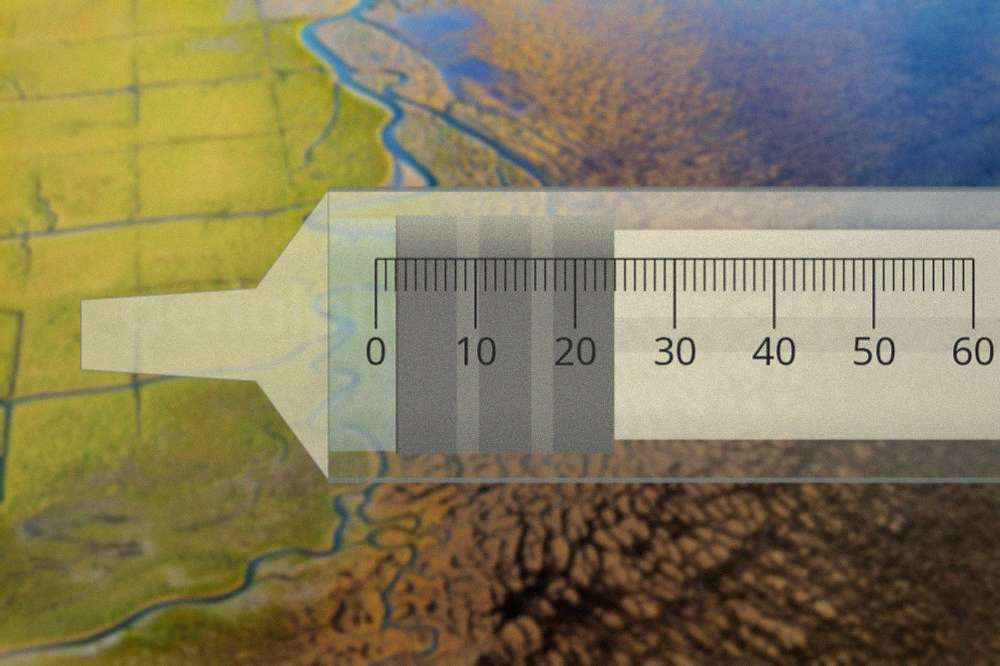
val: 2
